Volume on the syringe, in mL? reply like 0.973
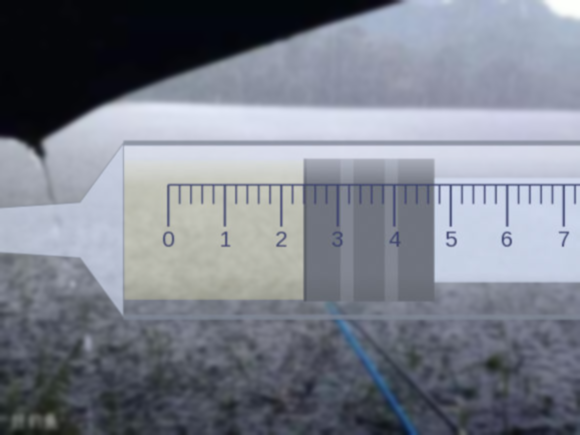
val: 2.4
